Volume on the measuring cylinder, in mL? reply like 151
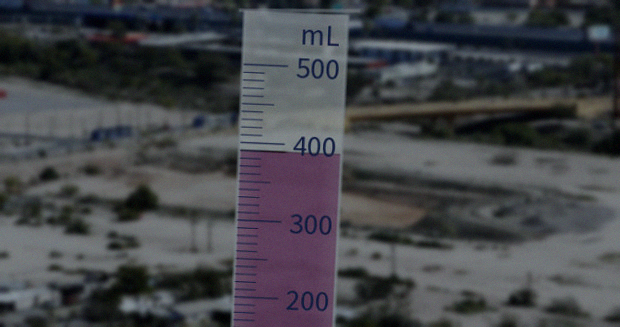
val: 390
